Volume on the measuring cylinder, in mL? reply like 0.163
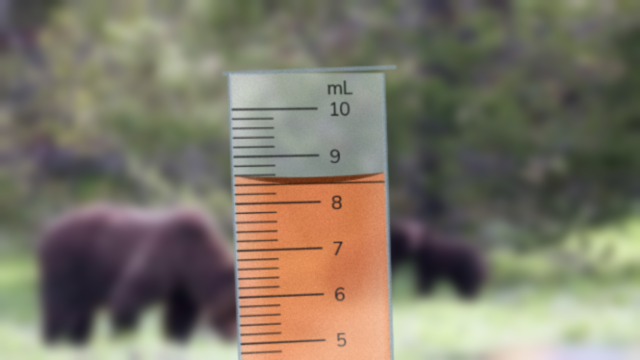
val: 8.4
